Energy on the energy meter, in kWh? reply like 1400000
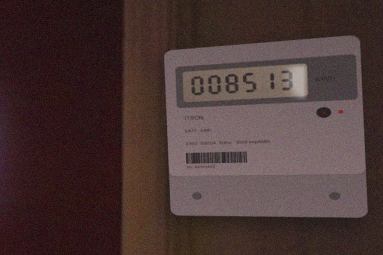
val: 8513
